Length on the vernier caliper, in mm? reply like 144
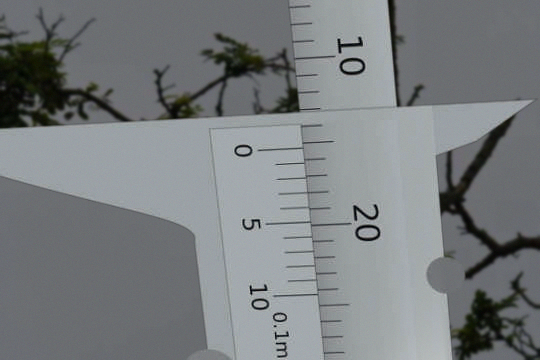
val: 15.3
